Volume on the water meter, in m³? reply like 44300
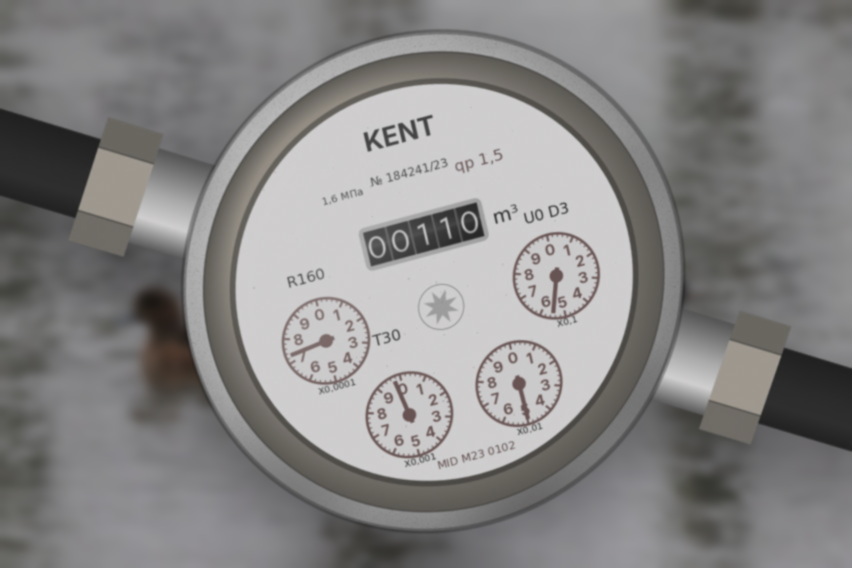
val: 110.5497
